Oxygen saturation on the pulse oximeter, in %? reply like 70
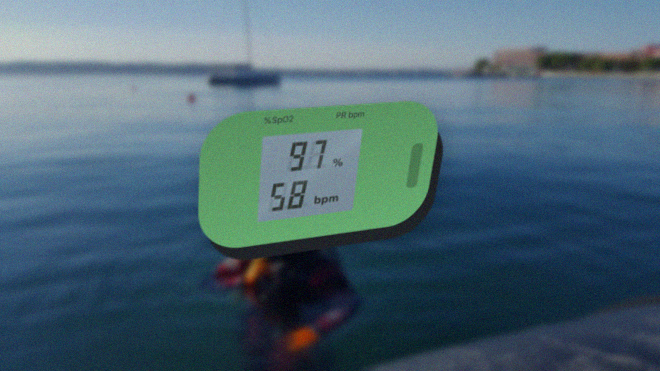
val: 97
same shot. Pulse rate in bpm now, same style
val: 58
